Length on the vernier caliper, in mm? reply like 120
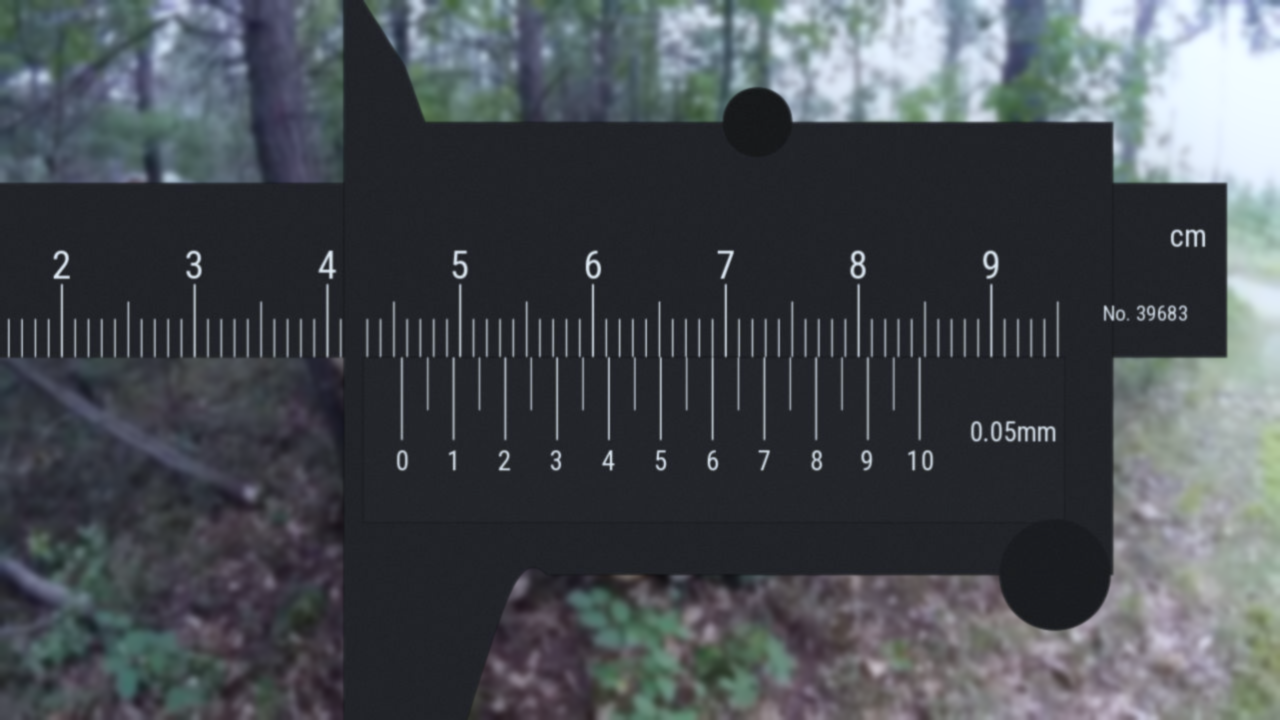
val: 45.6
